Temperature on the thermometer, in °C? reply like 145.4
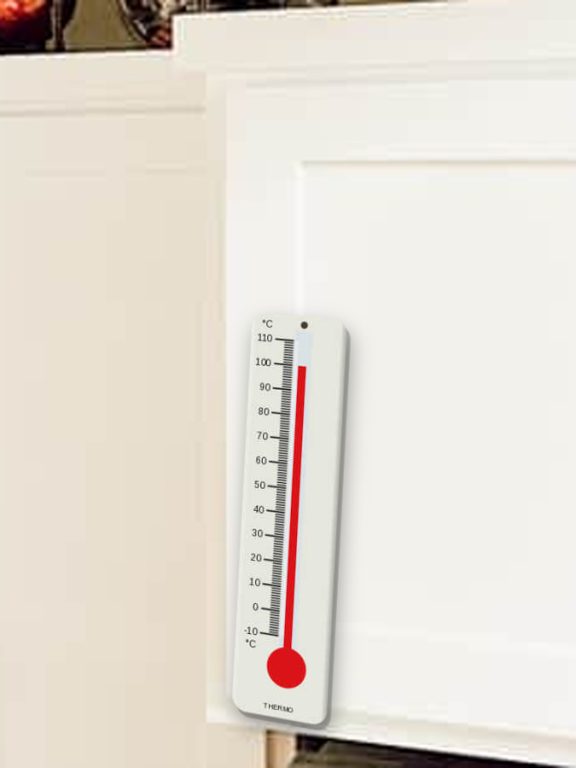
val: 100
